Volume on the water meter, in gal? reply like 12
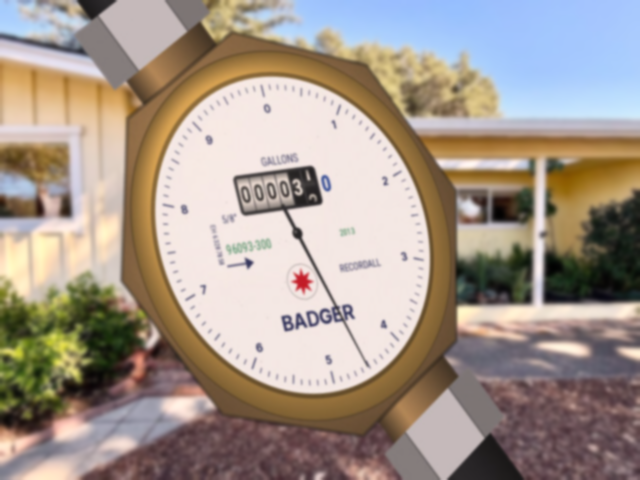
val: 314.5
